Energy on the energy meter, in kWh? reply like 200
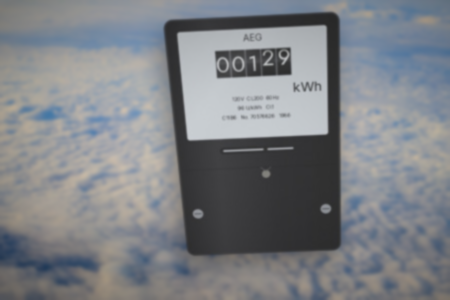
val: 129
